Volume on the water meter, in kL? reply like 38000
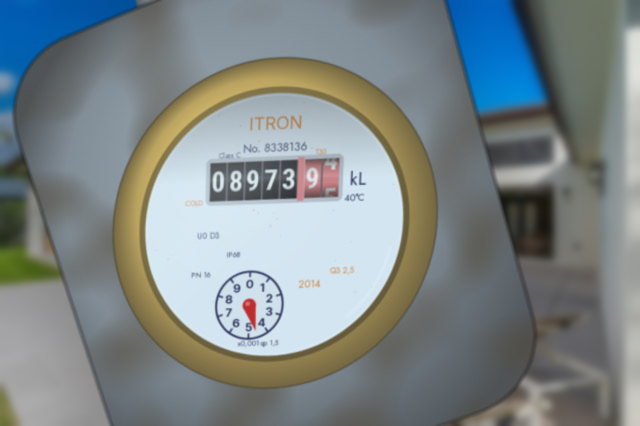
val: 8973.944
